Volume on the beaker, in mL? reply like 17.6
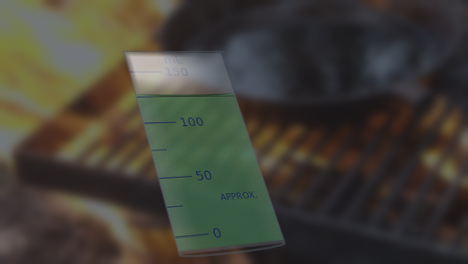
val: 125
